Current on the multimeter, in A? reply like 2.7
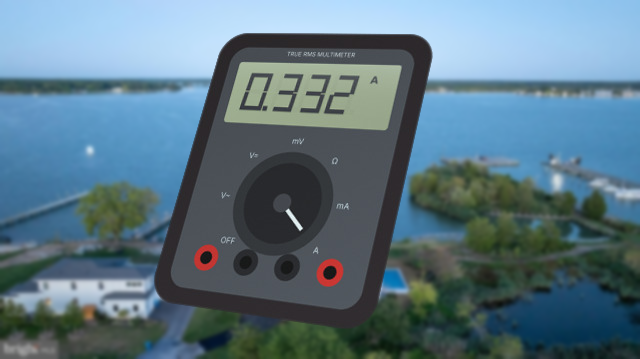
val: 0.332
